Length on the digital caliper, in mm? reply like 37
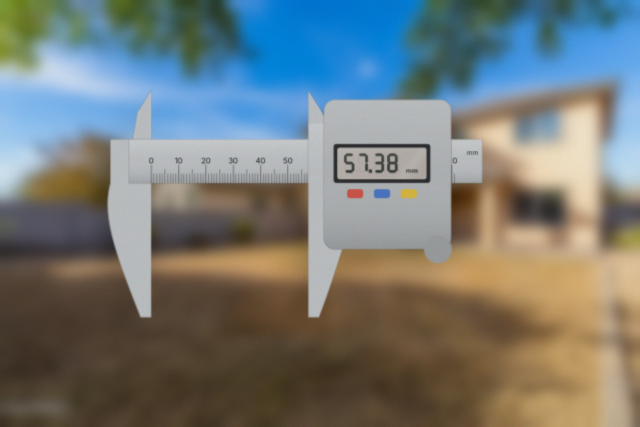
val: 57.38
